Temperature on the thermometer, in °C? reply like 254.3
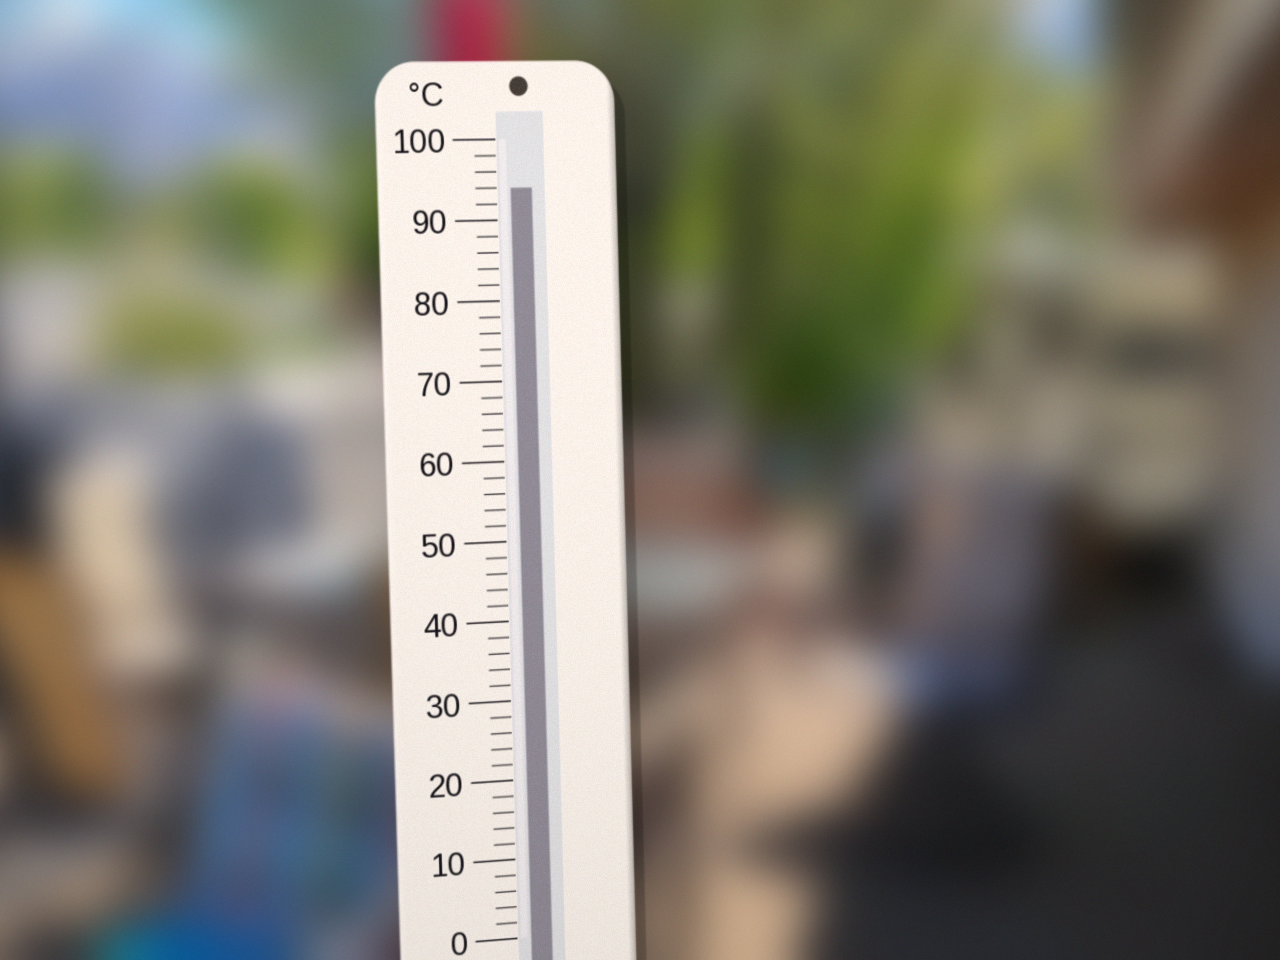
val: 94
